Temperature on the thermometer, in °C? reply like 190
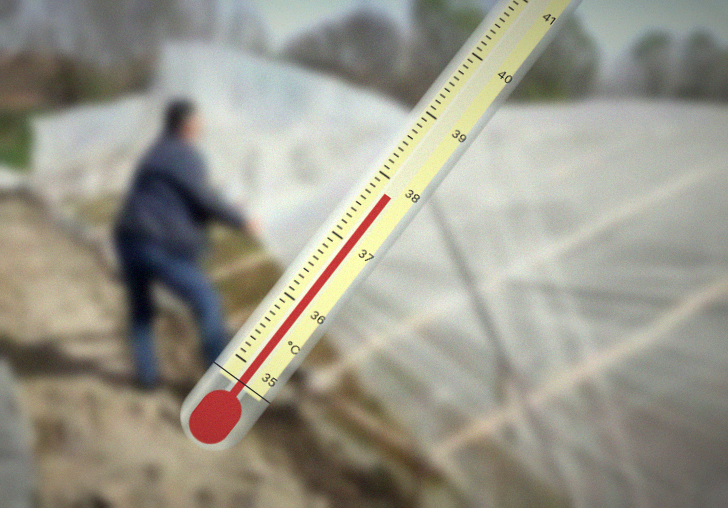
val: 37.8
